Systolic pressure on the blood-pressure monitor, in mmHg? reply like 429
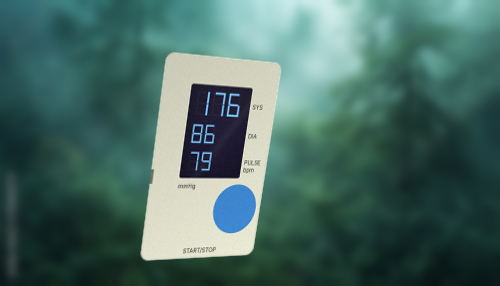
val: 176
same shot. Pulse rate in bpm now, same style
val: 79
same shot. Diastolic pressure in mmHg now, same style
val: 86
